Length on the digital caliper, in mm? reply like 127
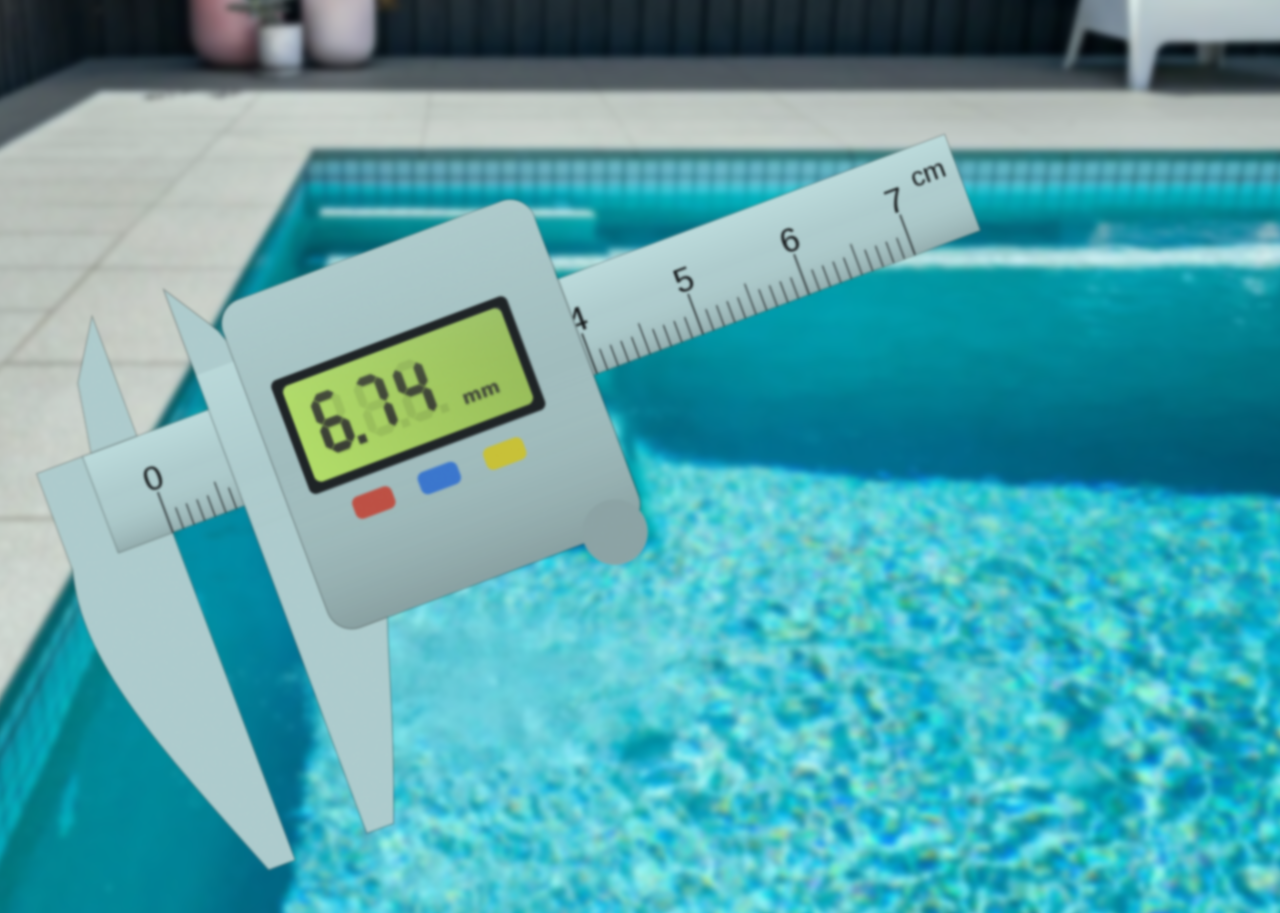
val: 6.74
